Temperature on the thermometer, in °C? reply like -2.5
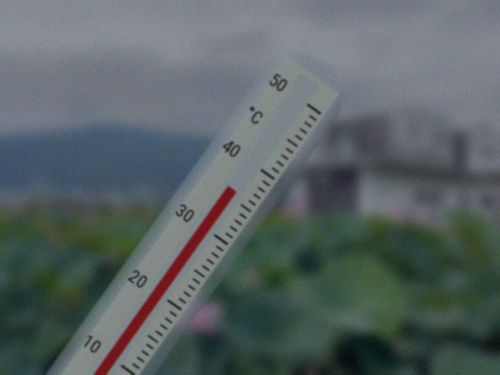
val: 36
